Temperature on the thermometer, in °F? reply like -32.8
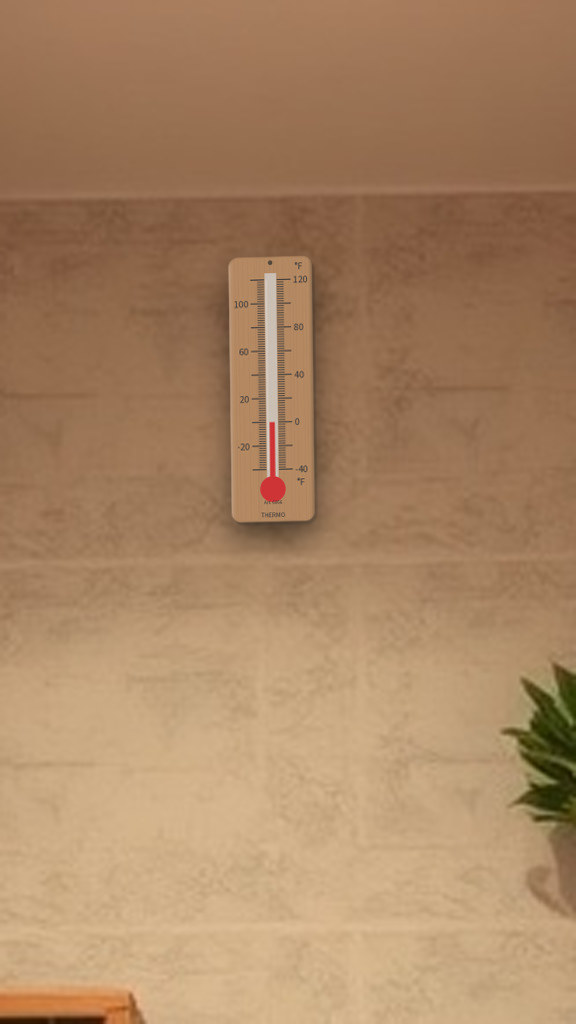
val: 0
